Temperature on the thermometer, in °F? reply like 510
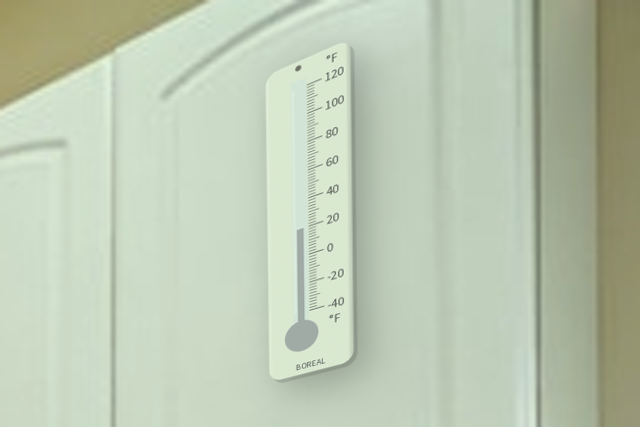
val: 20
